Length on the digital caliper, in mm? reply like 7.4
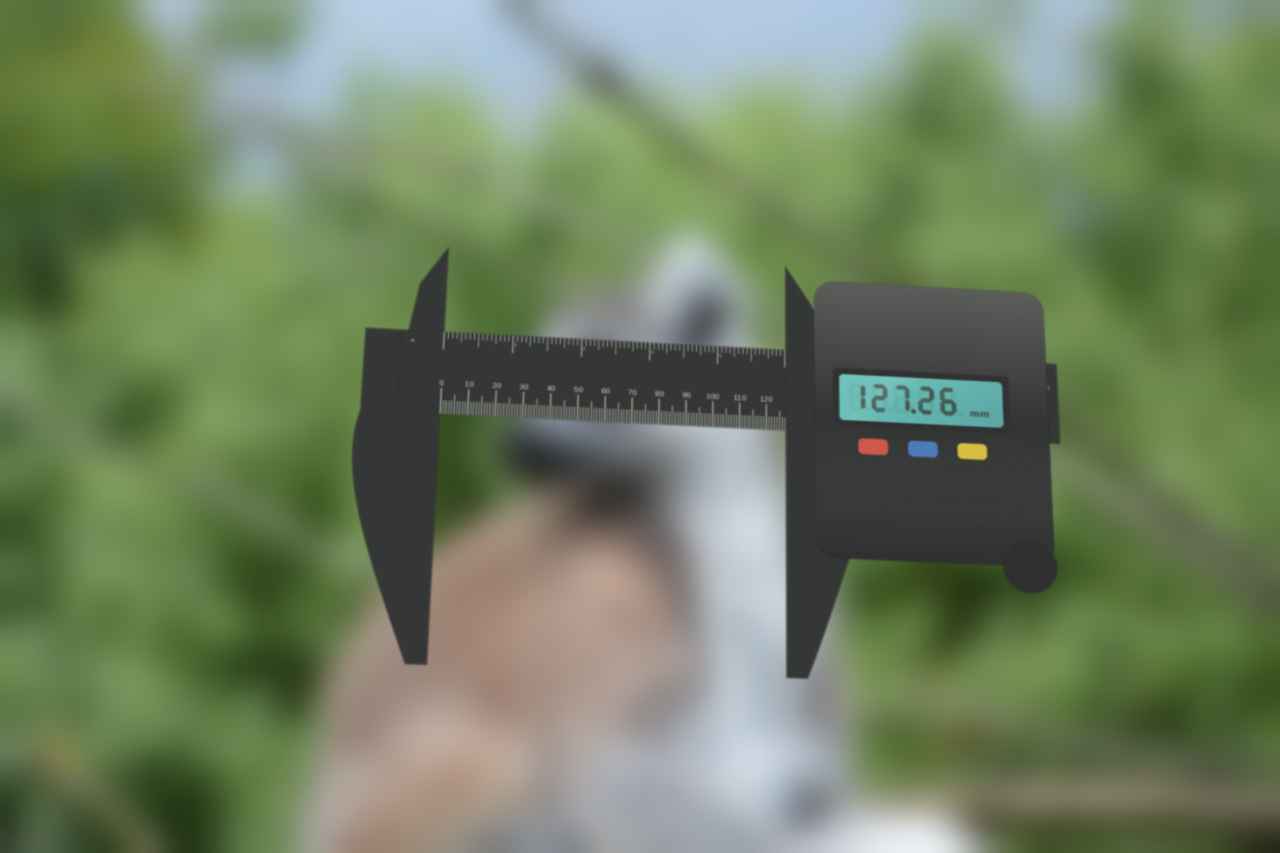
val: 127.26
